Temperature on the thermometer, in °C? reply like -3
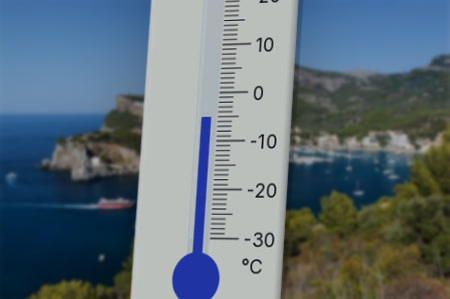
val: -5
